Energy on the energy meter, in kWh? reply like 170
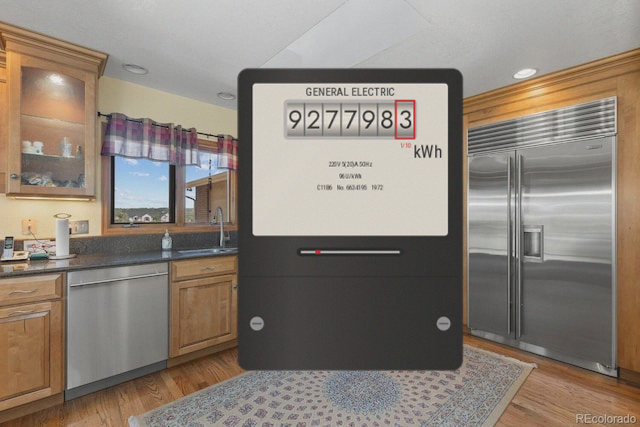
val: 927798.3
